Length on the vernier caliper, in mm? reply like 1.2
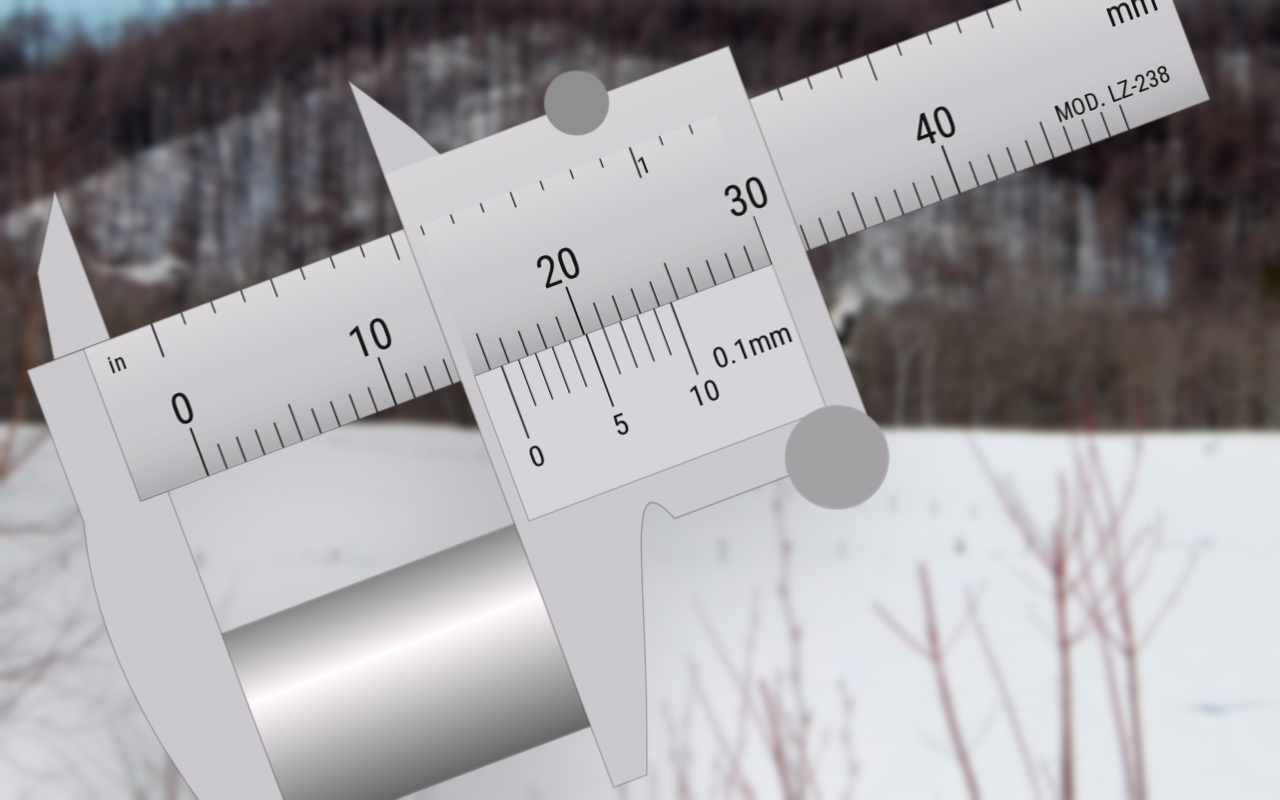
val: 15.6
